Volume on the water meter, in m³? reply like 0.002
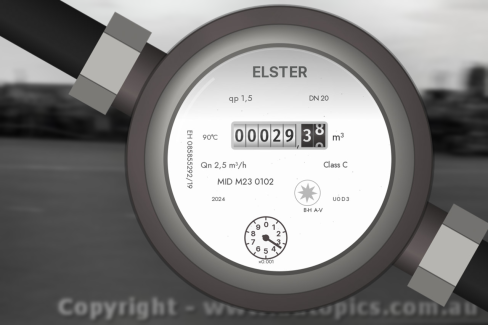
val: 29.383
